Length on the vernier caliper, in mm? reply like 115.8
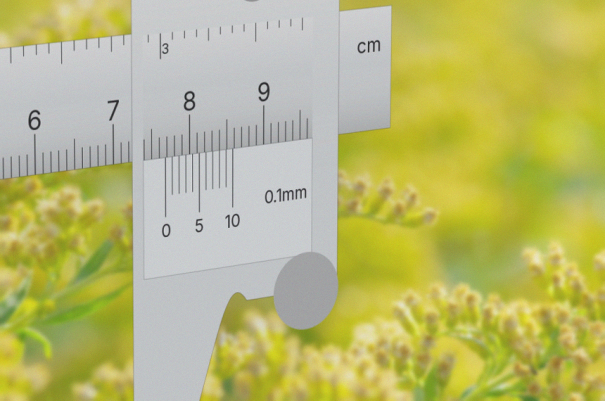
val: 76.8
